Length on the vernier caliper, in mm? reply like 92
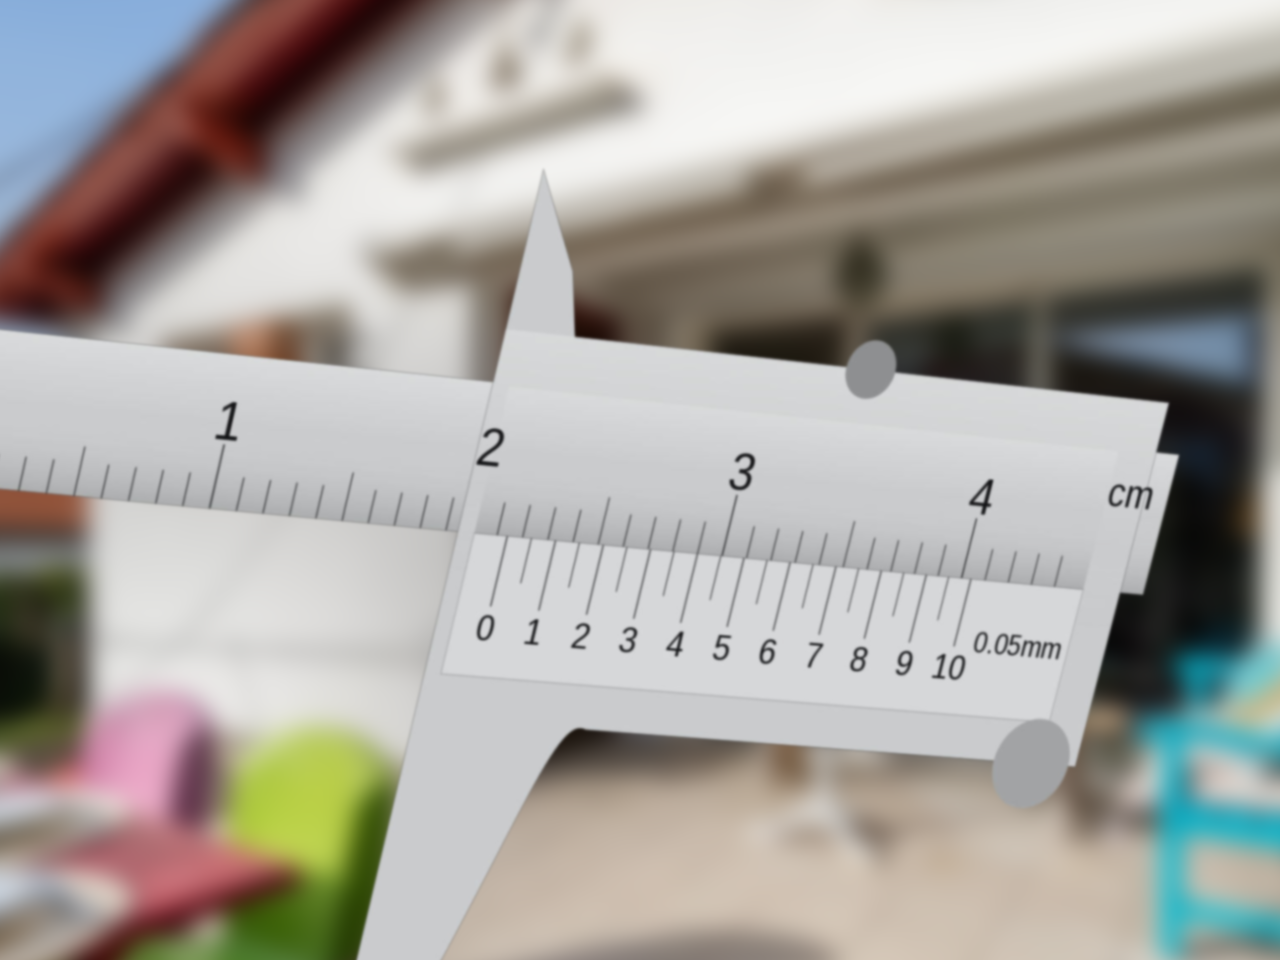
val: 21.4
